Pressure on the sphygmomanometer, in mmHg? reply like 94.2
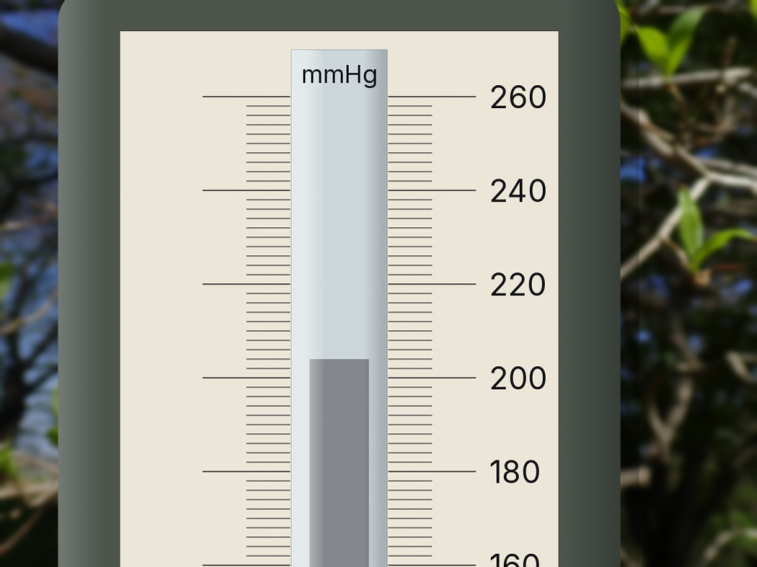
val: 204
